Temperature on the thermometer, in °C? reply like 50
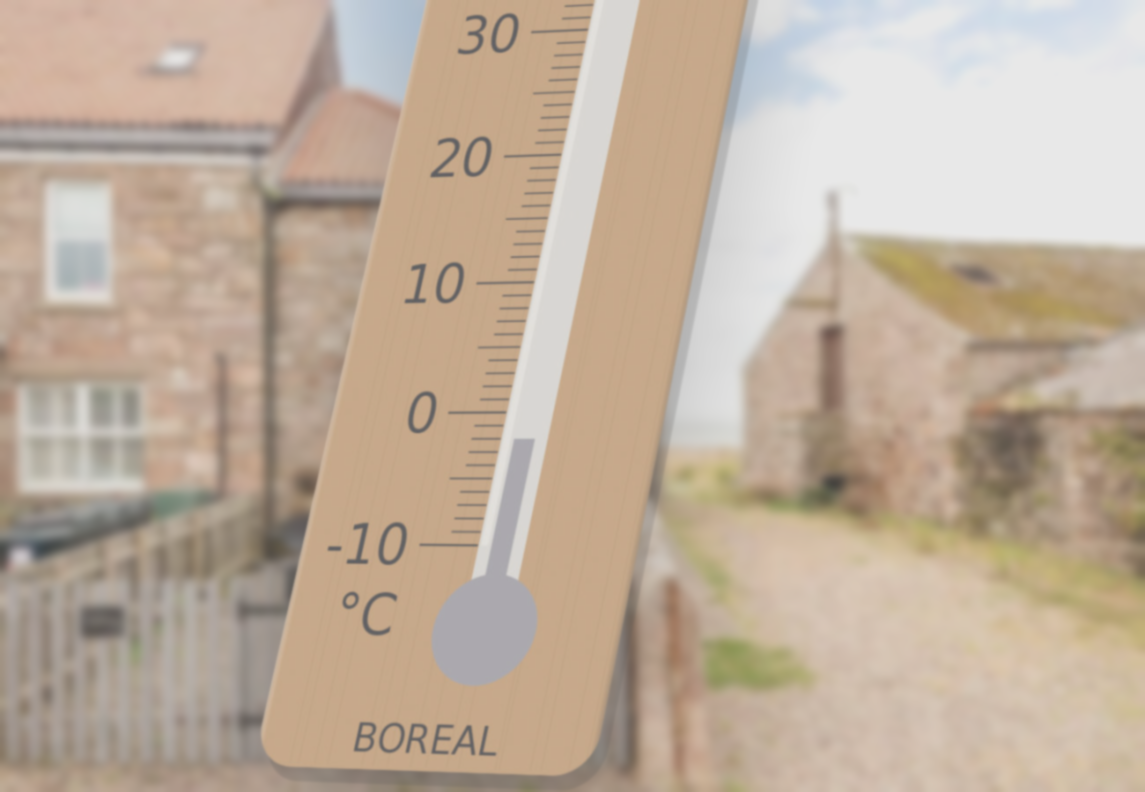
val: -2
